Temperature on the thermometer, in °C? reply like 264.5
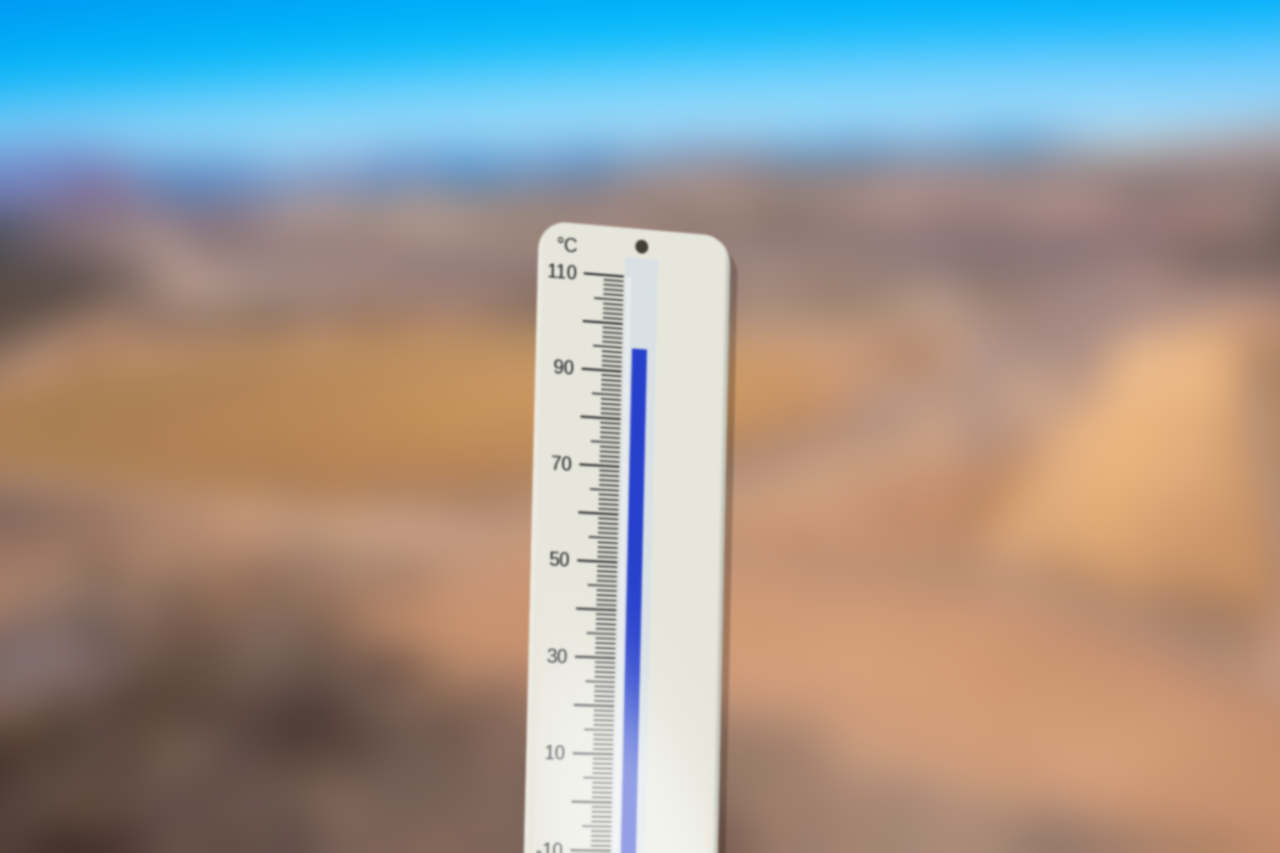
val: 95
